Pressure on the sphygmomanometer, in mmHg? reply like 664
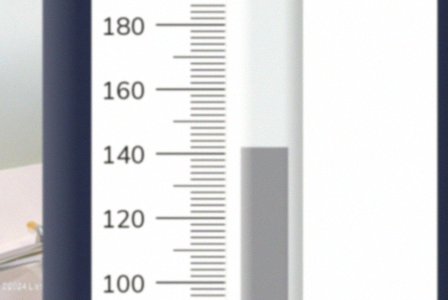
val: 142
